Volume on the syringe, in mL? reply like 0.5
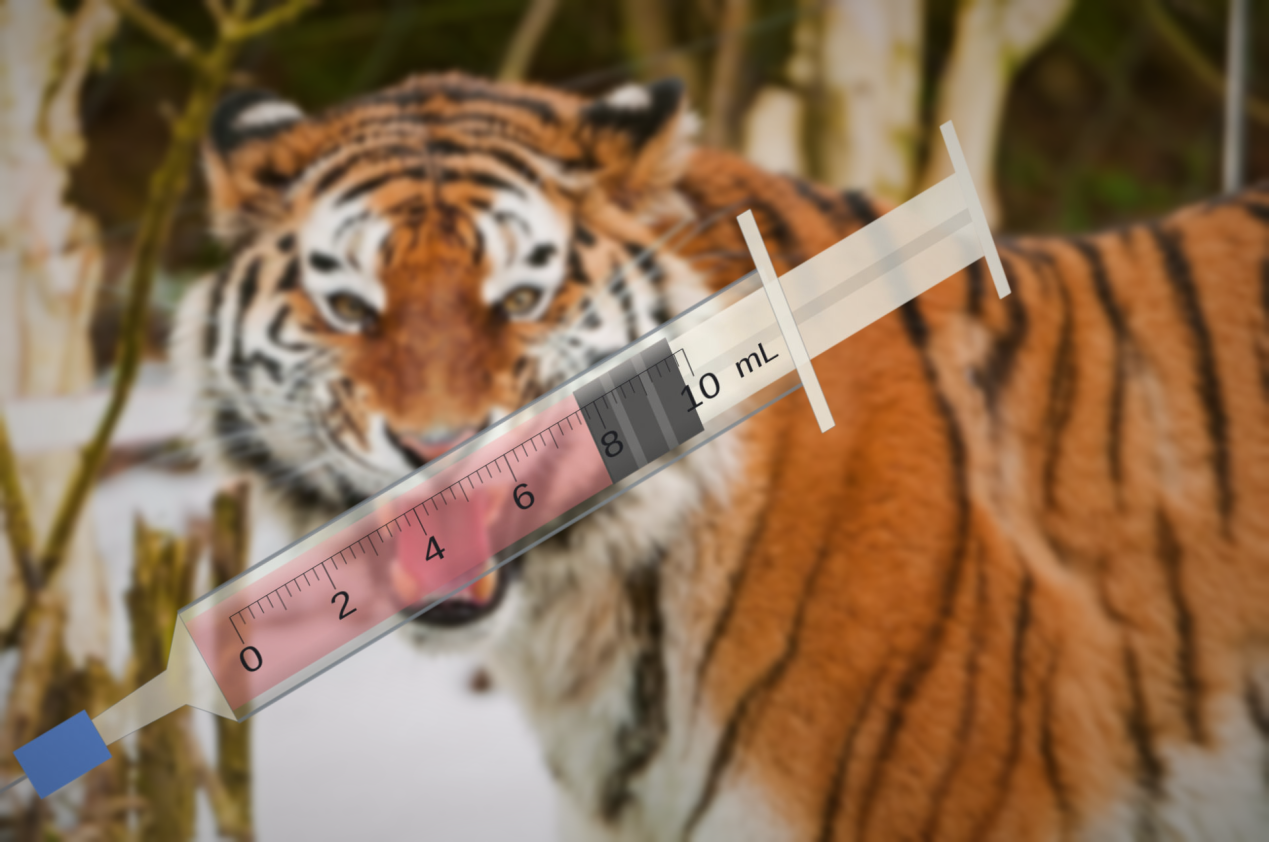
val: 7.7
